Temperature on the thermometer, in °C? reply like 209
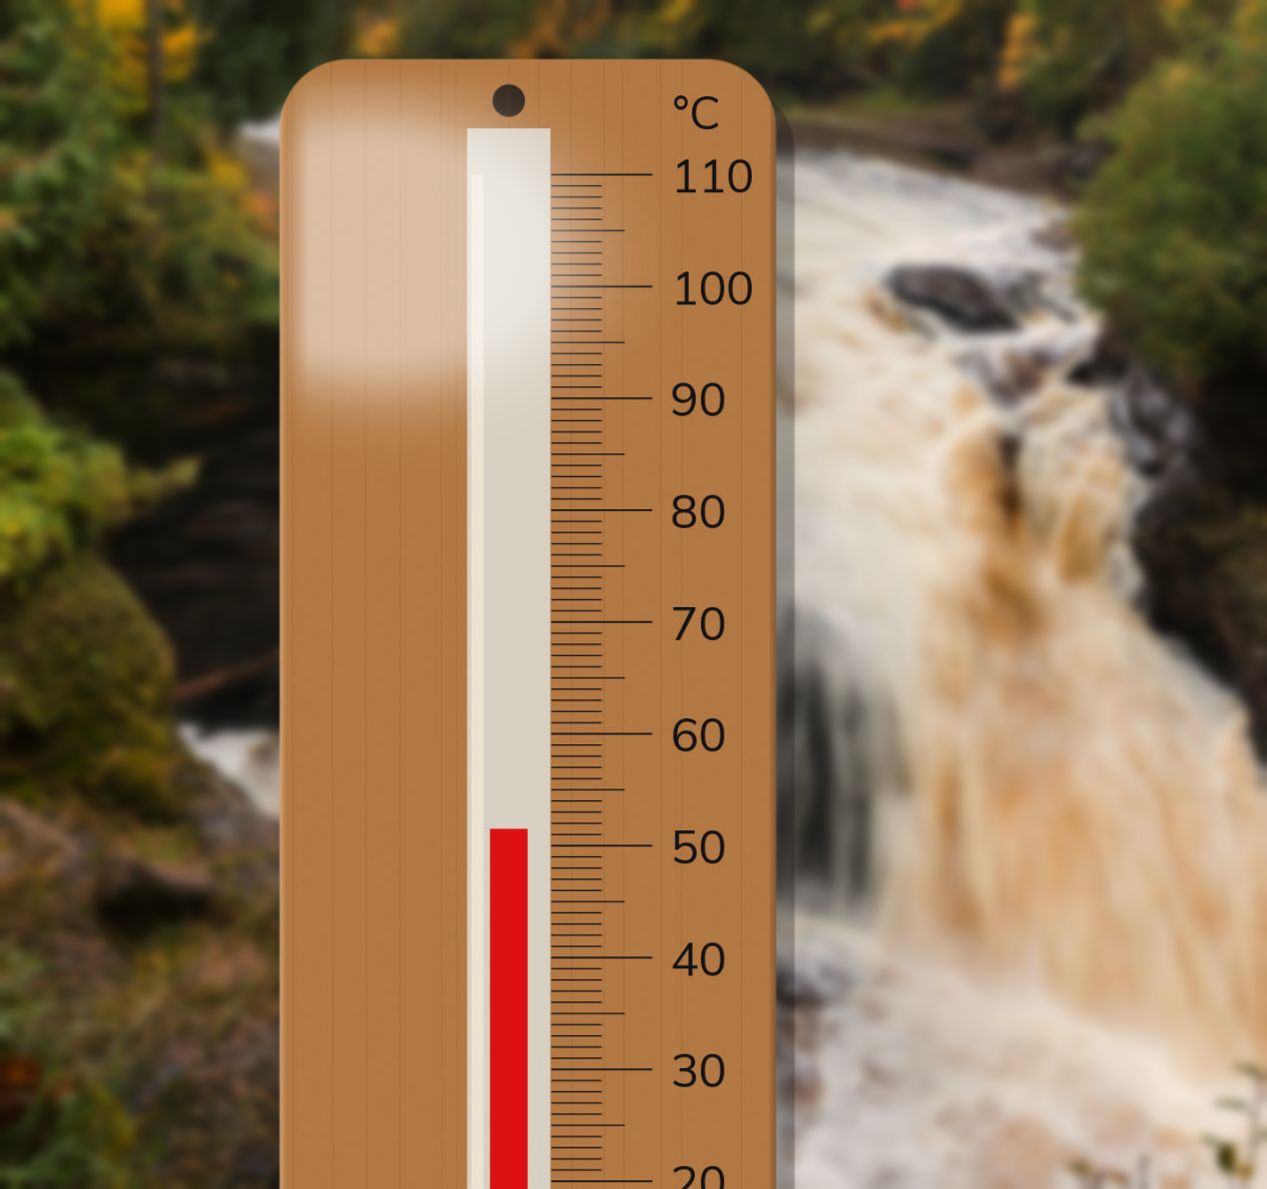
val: 51.5
